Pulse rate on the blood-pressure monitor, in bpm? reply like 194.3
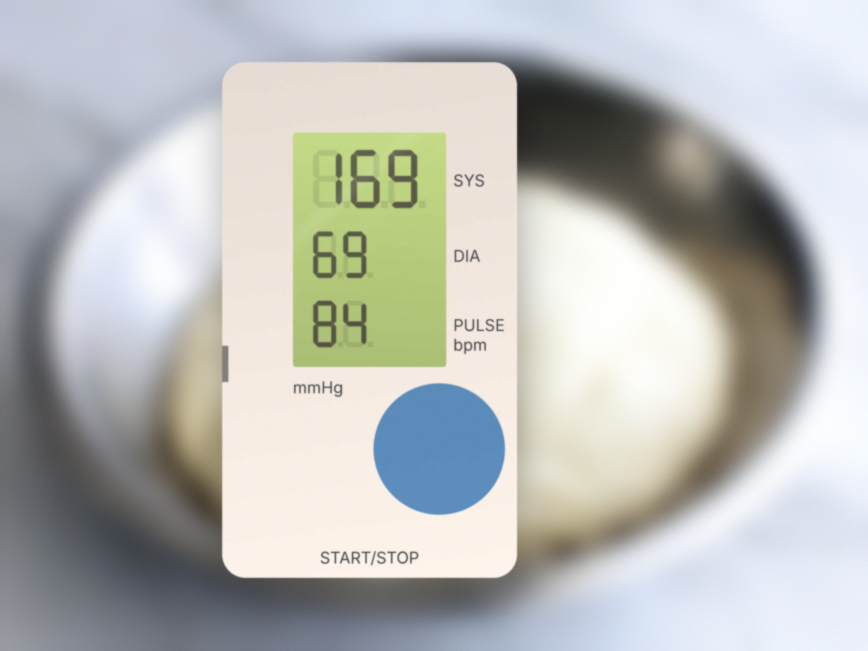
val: 84
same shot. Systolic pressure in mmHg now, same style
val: 169
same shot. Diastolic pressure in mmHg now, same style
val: 69
